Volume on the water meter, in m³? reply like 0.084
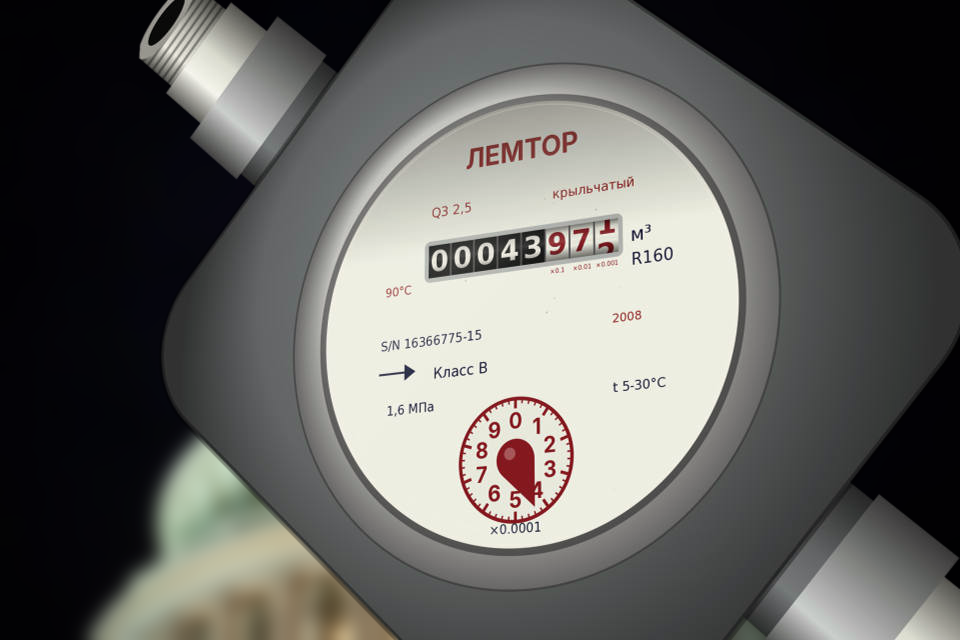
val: 43.9714
